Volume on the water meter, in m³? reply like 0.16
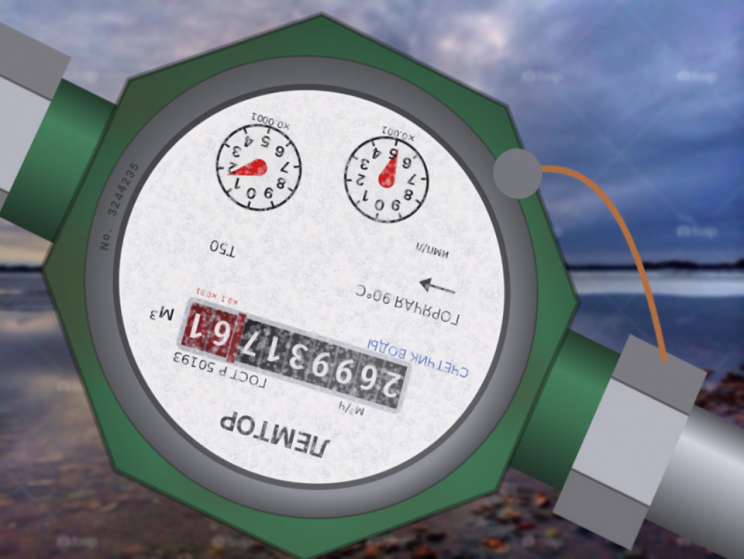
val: 2699317.6151
